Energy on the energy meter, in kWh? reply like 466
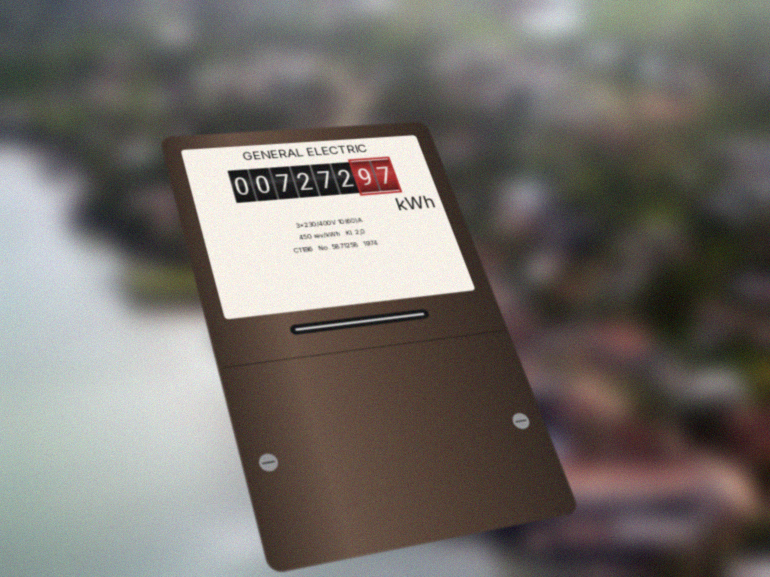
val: 7272.97
